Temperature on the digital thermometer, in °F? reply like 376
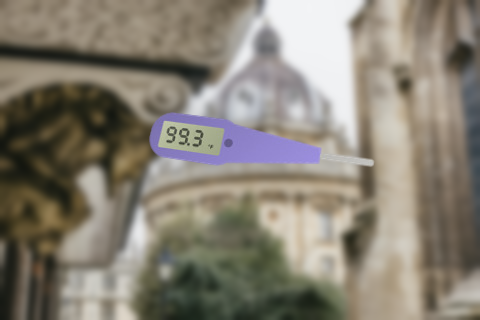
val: 99.3
